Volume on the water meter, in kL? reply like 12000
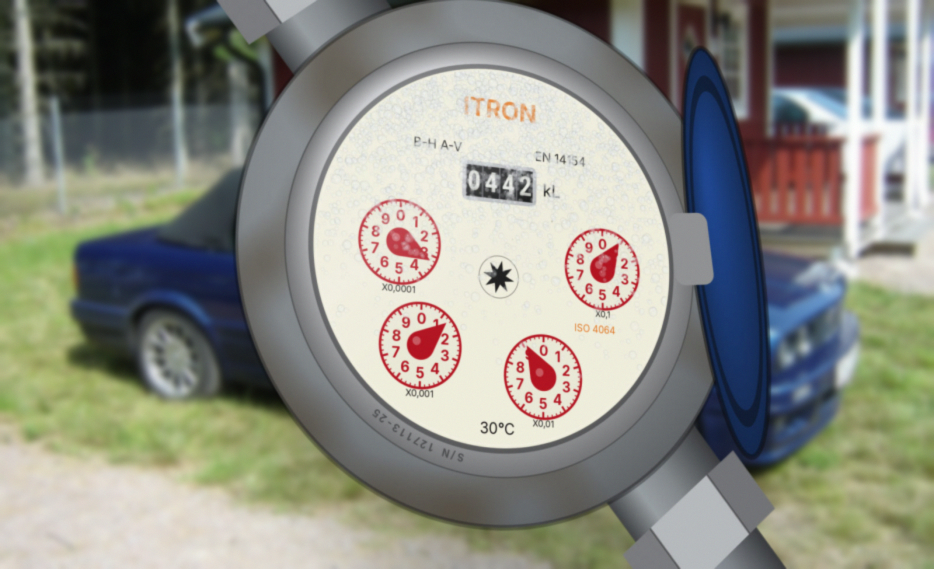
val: 442.0913
